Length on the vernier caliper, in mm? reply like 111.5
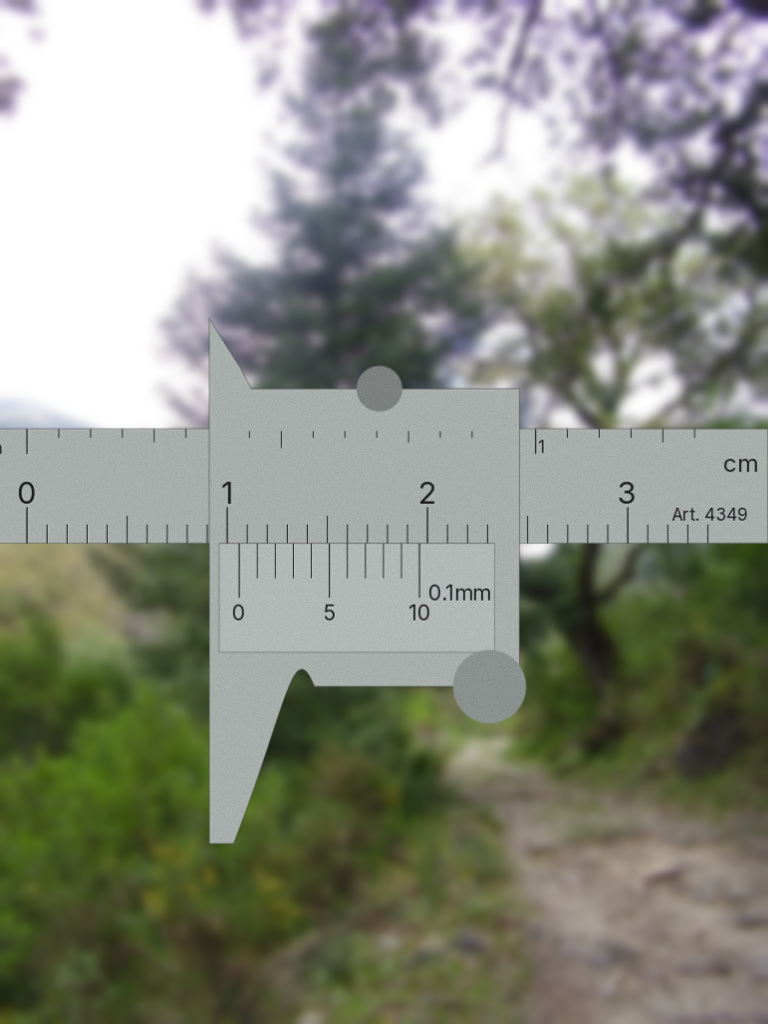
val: 10.6
